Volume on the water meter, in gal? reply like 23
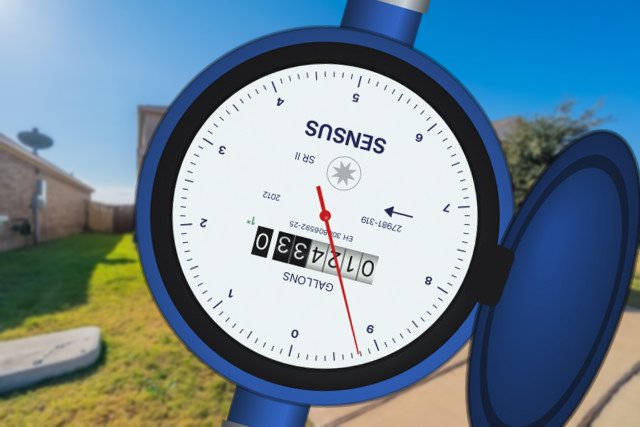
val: 124329.2
